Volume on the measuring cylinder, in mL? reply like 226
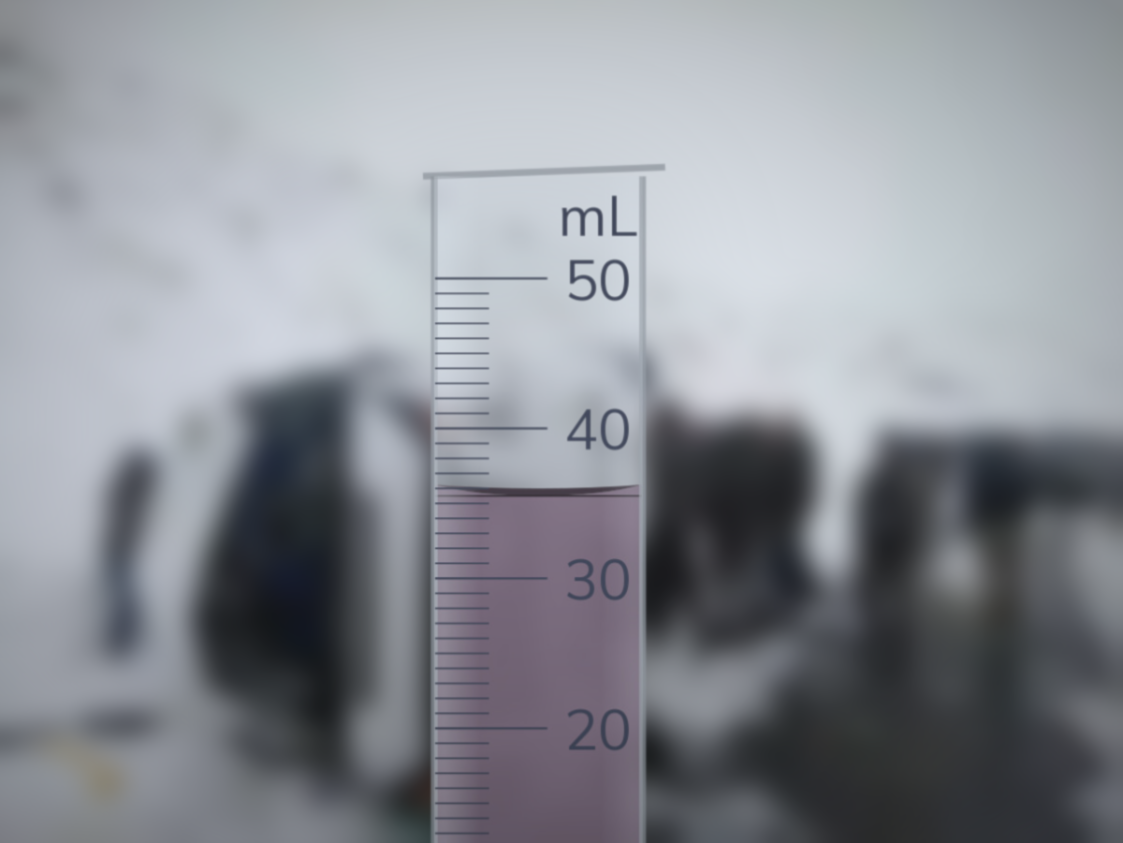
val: 35.5
